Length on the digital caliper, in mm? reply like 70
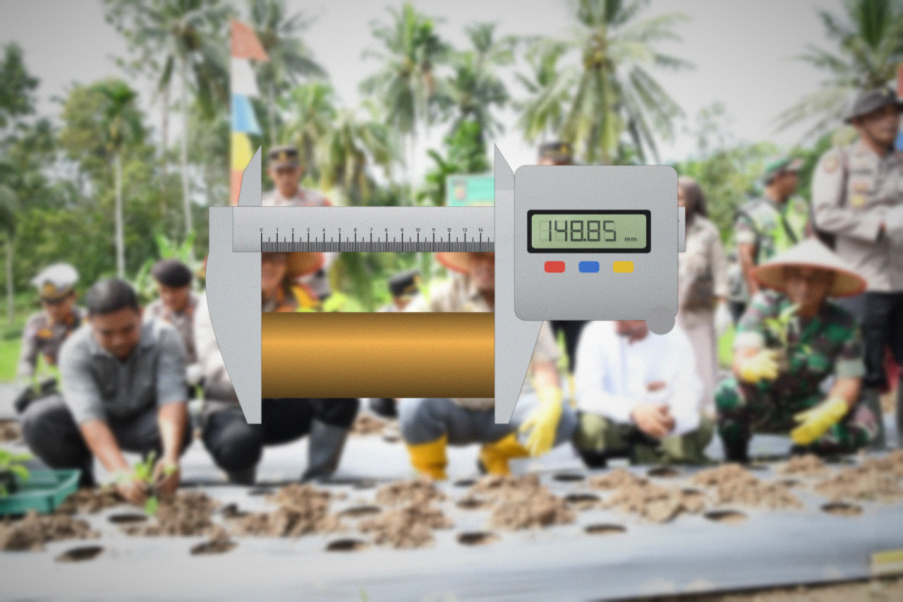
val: 148.85
